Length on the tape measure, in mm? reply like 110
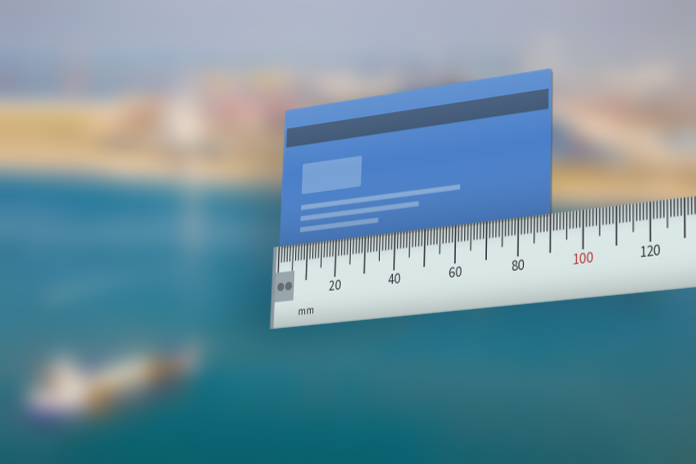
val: 90
